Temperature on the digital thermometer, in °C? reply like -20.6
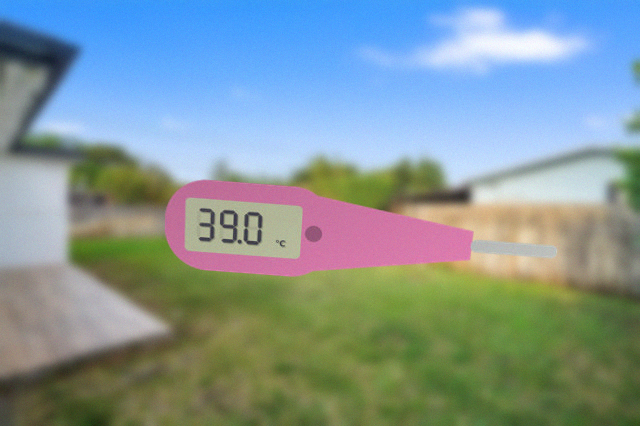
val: 39.0
